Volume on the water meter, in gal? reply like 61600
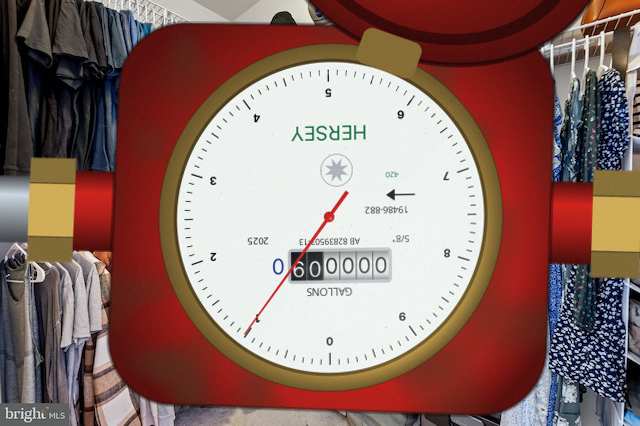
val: 91.0
